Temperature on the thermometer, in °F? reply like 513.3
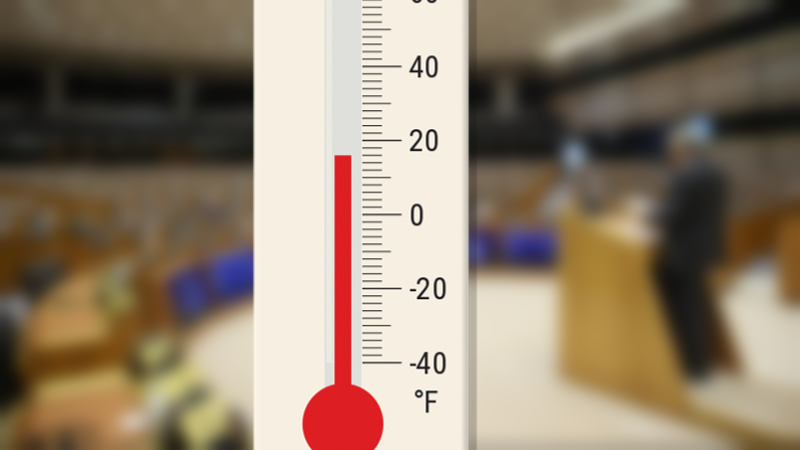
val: 16
